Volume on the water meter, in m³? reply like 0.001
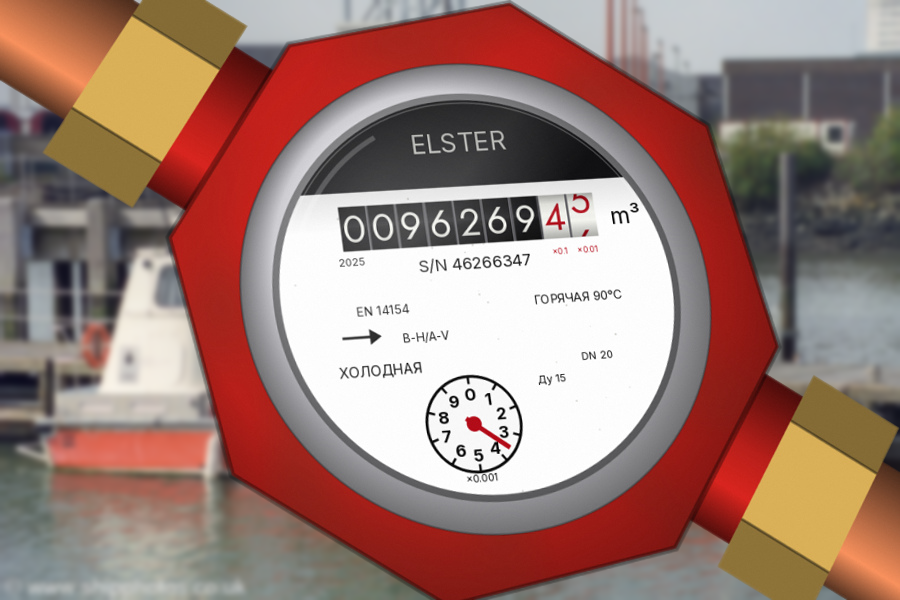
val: 96269.453
